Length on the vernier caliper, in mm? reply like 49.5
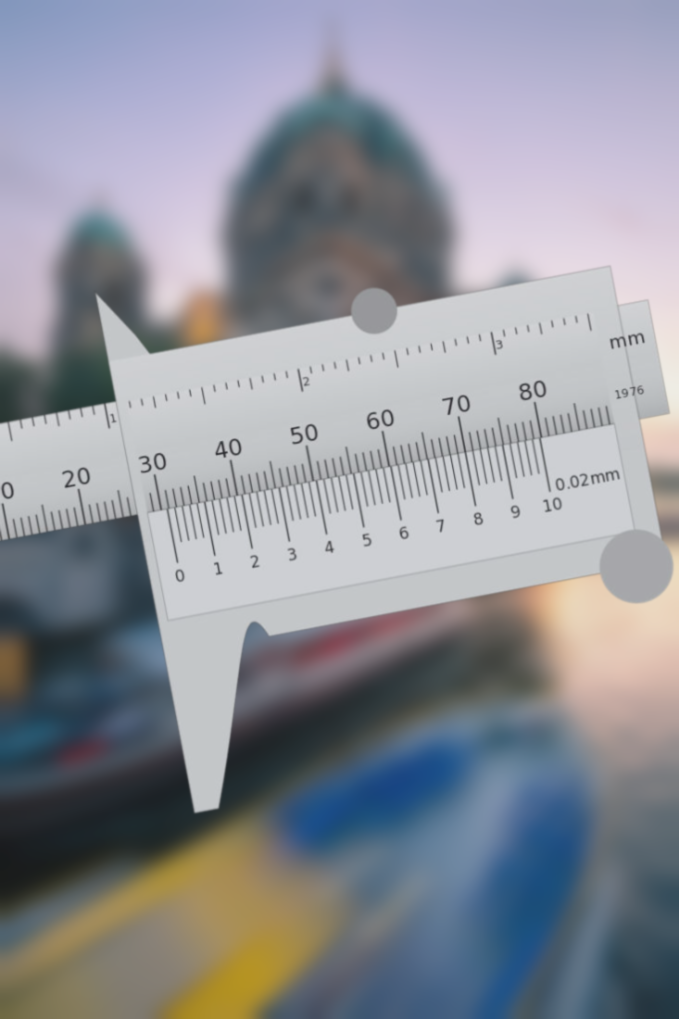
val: 30.8
